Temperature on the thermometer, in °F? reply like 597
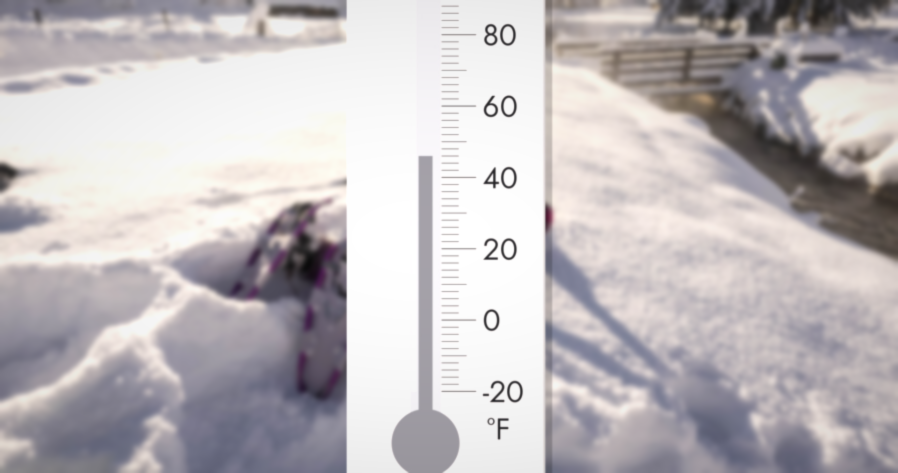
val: 46
